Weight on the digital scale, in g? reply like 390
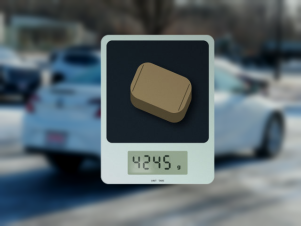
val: 4245
